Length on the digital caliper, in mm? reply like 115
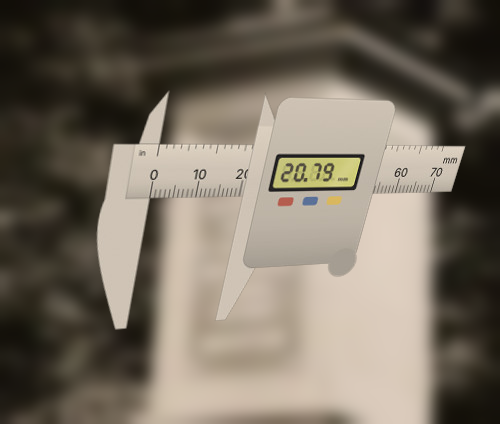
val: 20.79
